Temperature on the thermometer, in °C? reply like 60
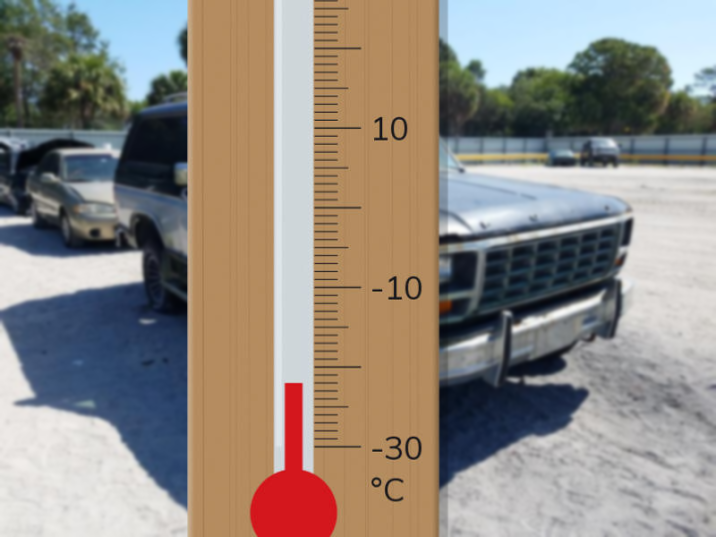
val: -22
